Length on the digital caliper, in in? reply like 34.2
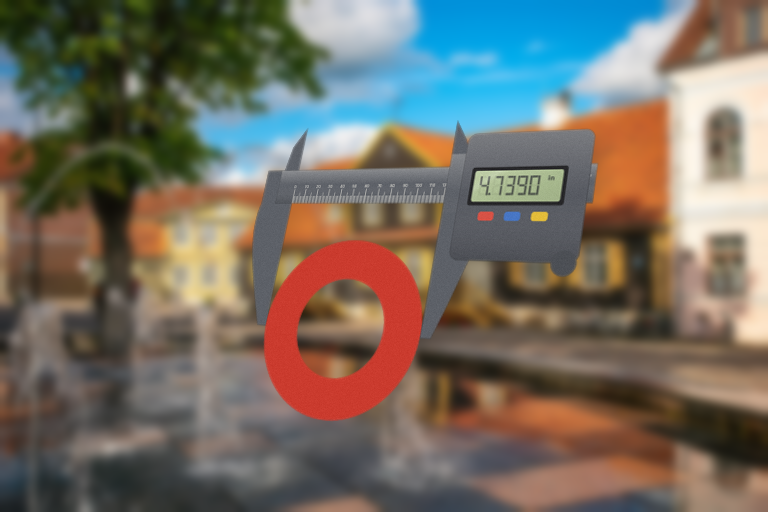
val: 4.7390
